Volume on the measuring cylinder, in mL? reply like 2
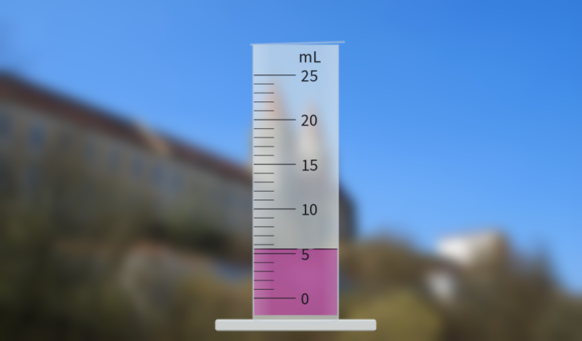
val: 5.5
